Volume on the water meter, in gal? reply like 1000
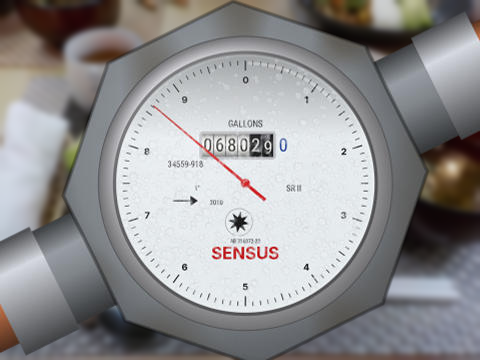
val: 680288.6
